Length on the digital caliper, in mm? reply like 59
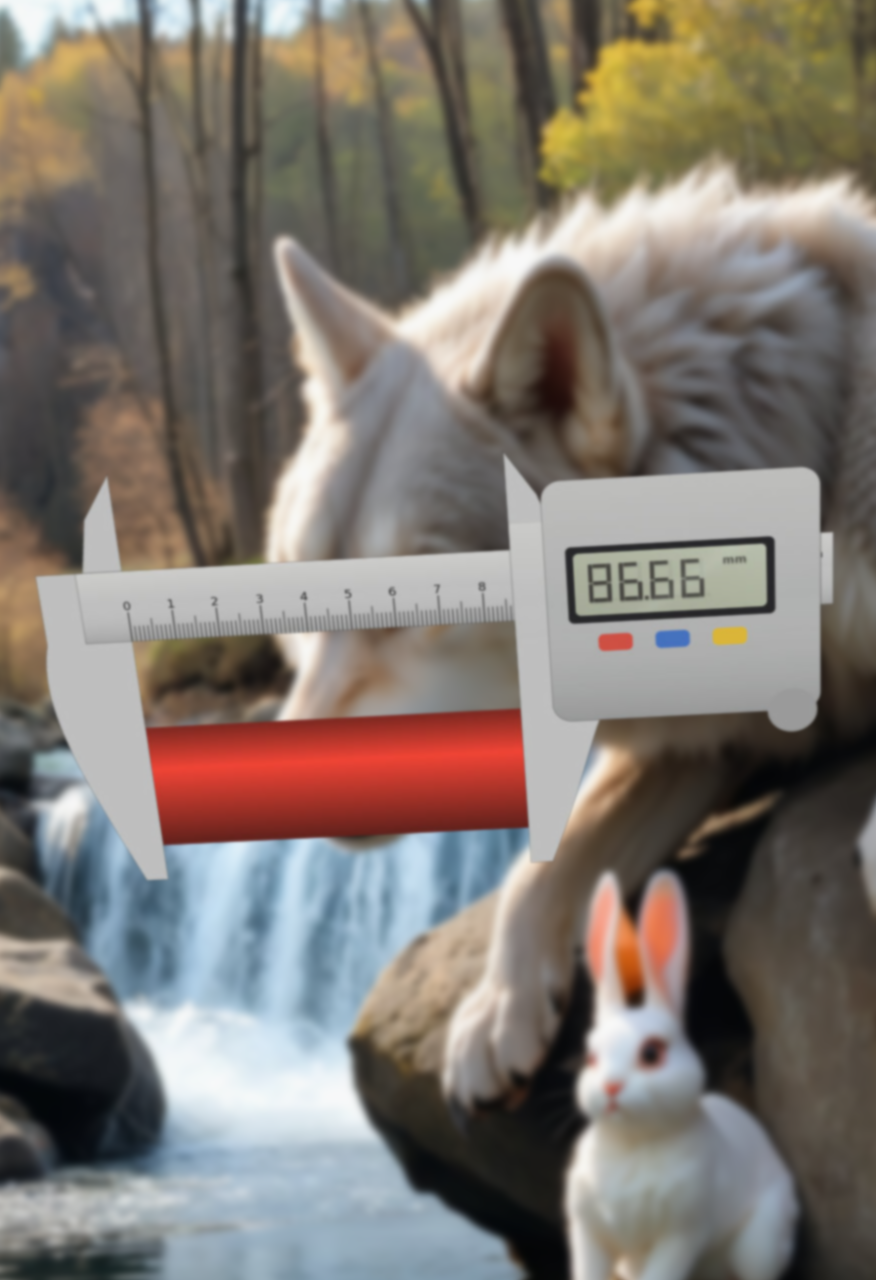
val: 86.66
